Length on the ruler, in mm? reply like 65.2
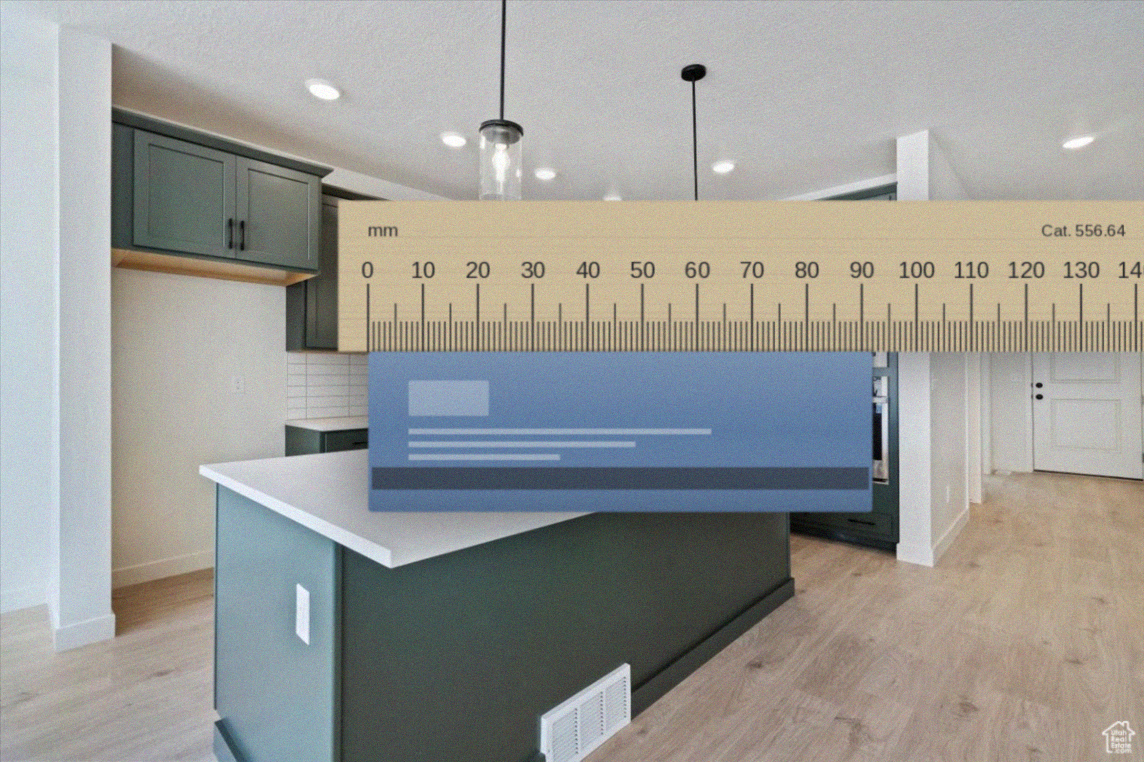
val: 92
